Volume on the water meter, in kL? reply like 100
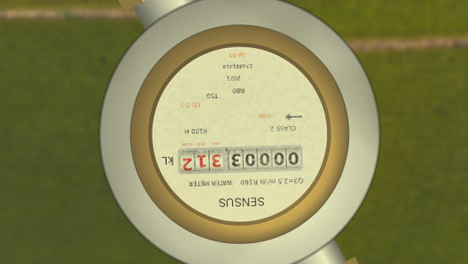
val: 3.312
